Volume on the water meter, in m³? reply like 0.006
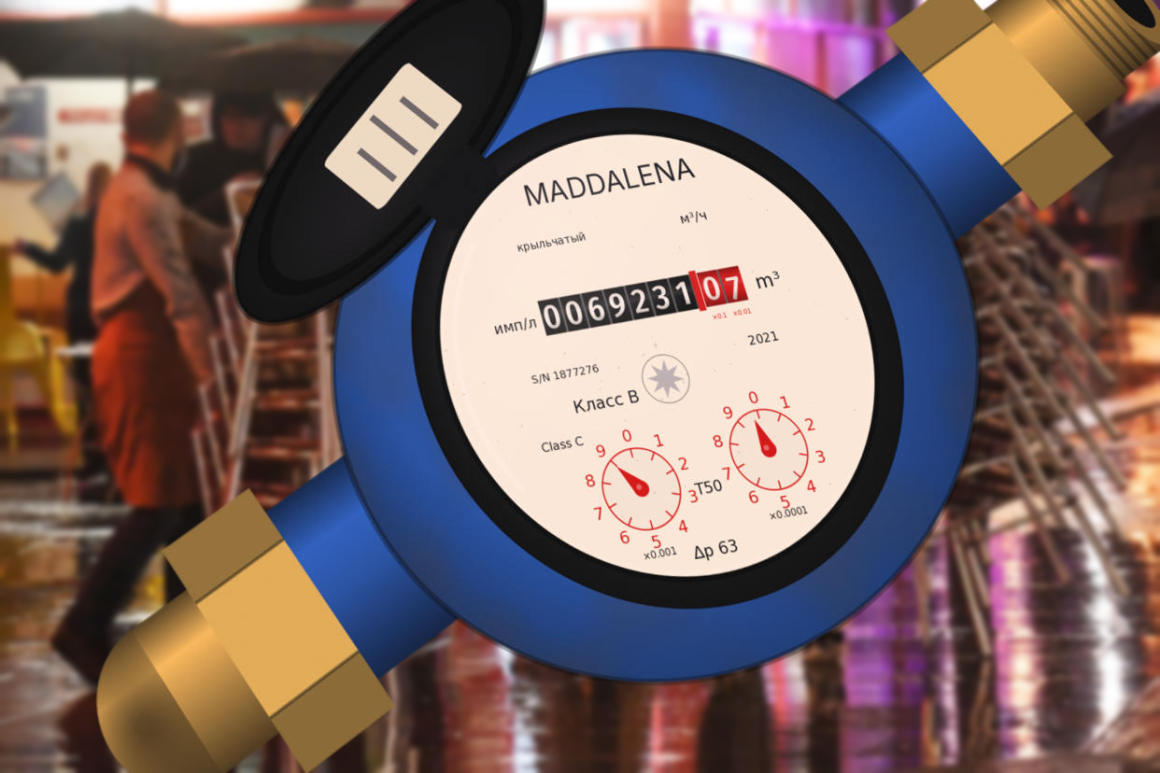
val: 69231.0689
